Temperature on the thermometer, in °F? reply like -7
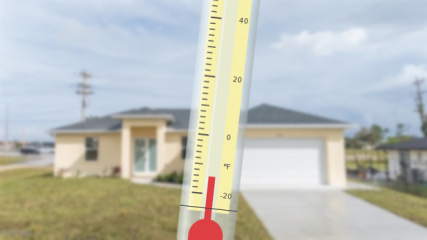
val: -14
